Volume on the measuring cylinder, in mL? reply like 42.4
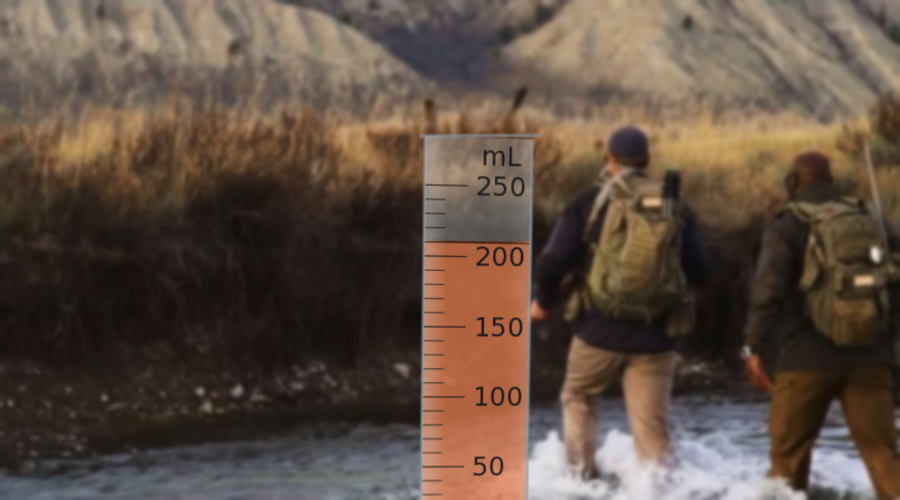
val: 210
